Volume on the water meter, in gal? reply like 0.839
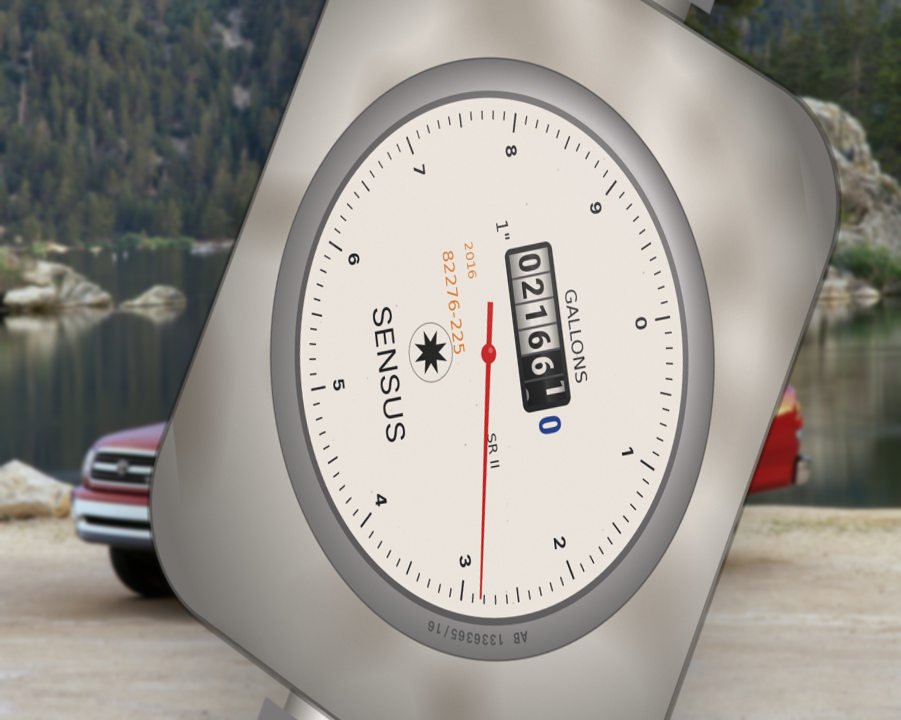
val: 216612.8
